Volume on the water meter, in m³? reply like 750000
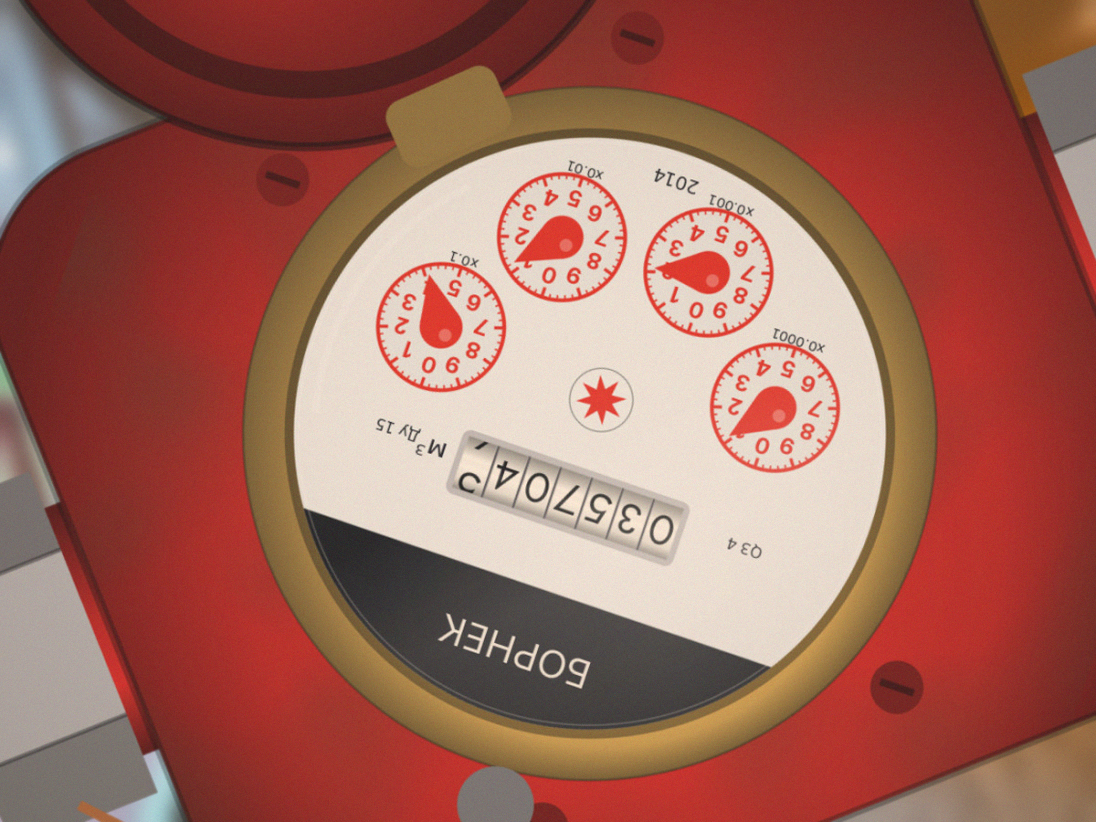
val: 357045.4121
